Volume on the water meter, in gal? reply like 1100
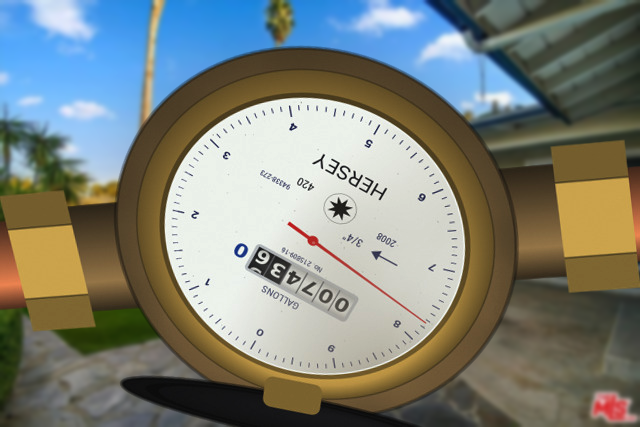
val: 74357.7
